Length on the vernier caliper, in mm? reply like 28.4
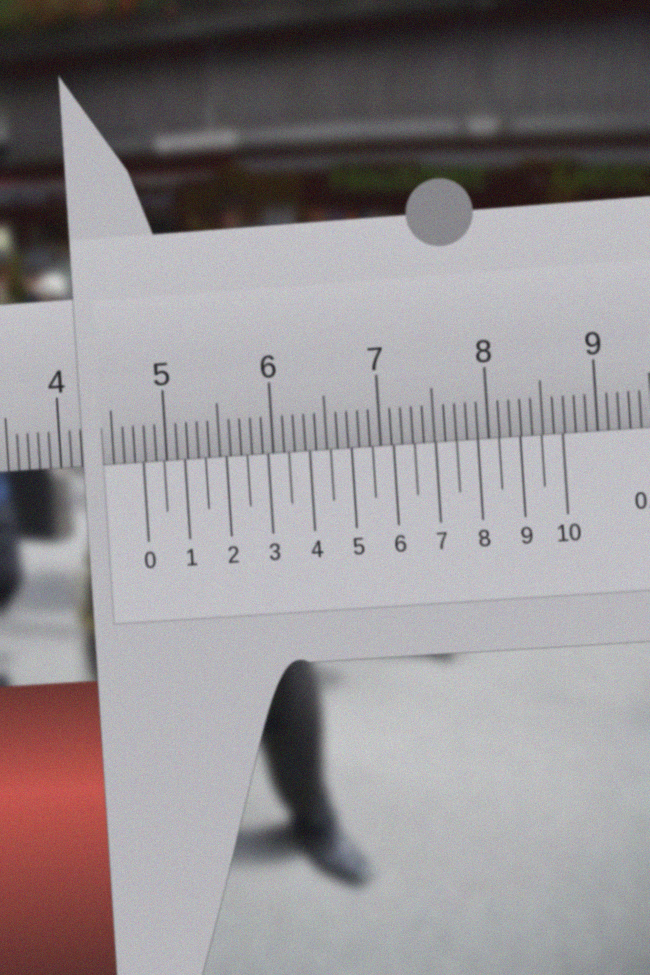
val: 47.8
